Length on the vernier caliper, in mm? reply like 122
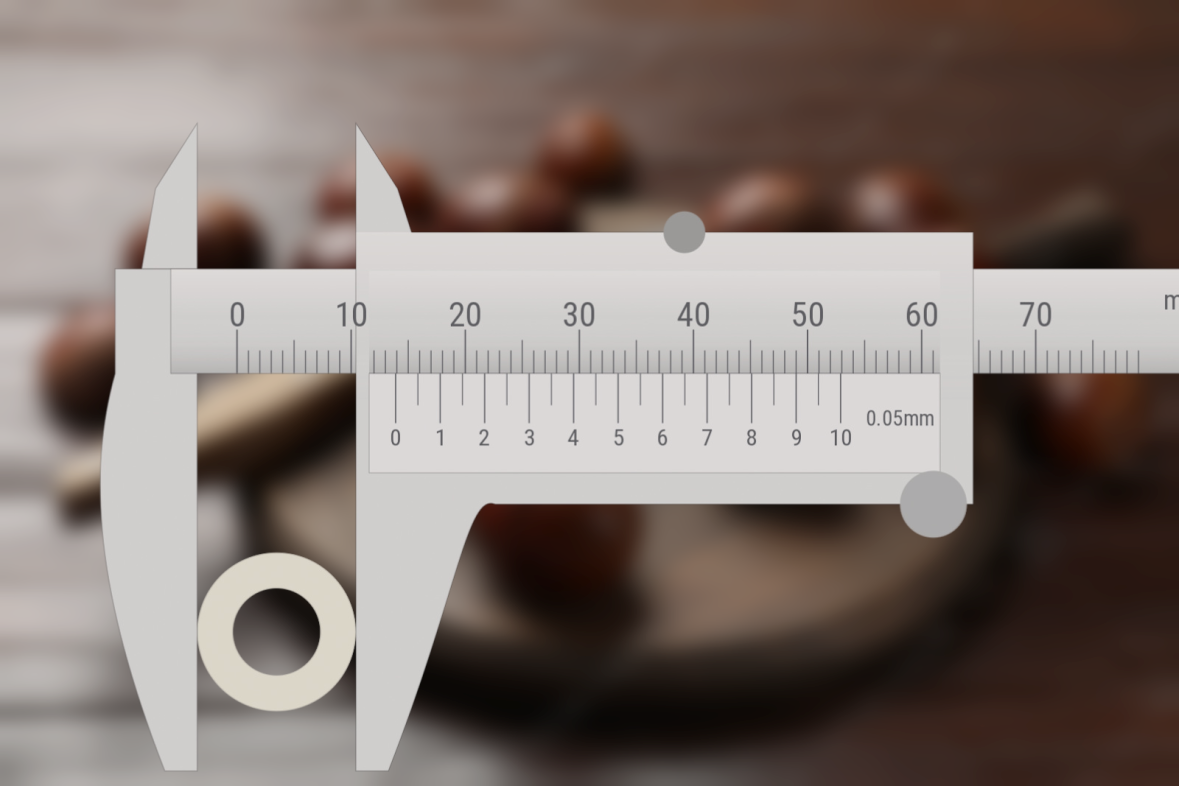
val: 13.9
